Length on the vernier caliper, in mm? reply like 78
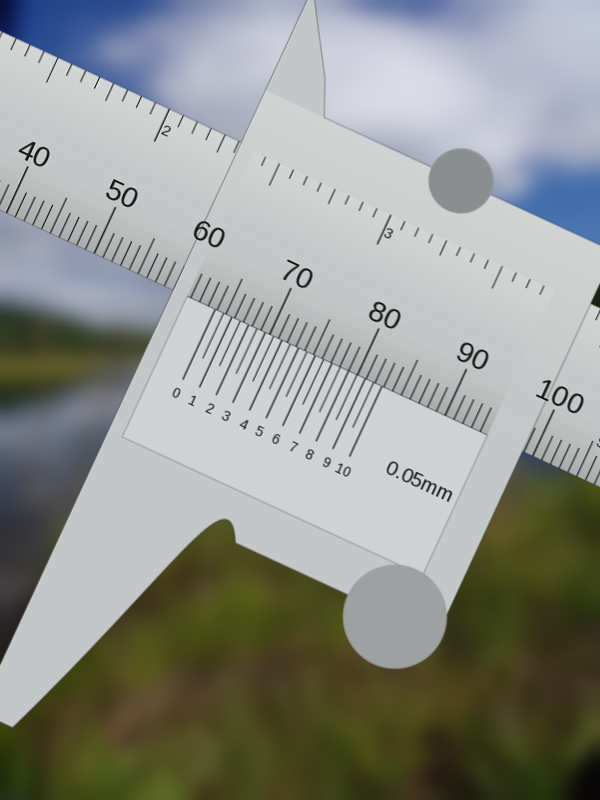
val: 63.8
